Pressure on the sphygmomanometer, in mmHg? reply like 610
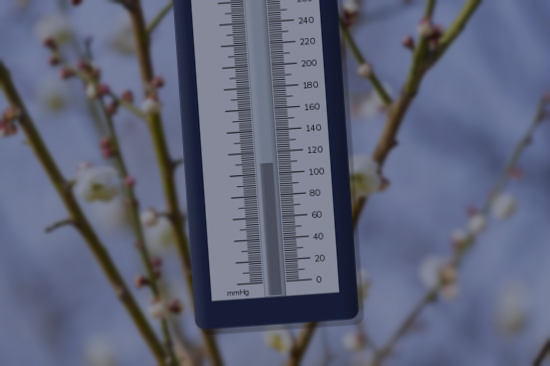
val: 110
